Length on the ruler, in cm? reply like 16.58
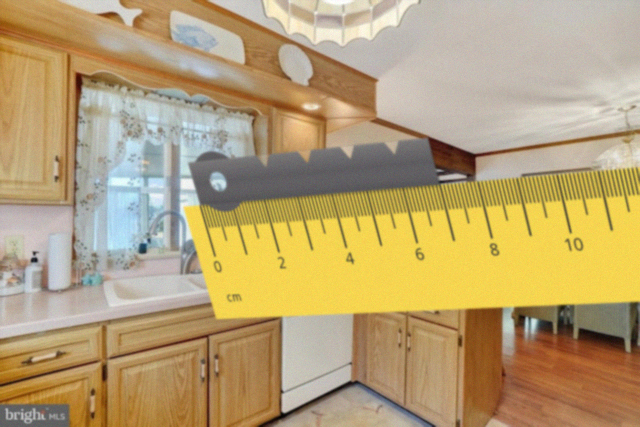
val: 7
